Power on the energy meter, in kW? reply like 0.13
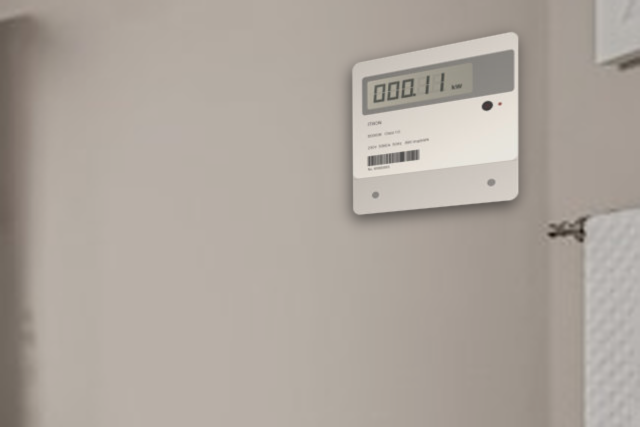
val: 0.11
